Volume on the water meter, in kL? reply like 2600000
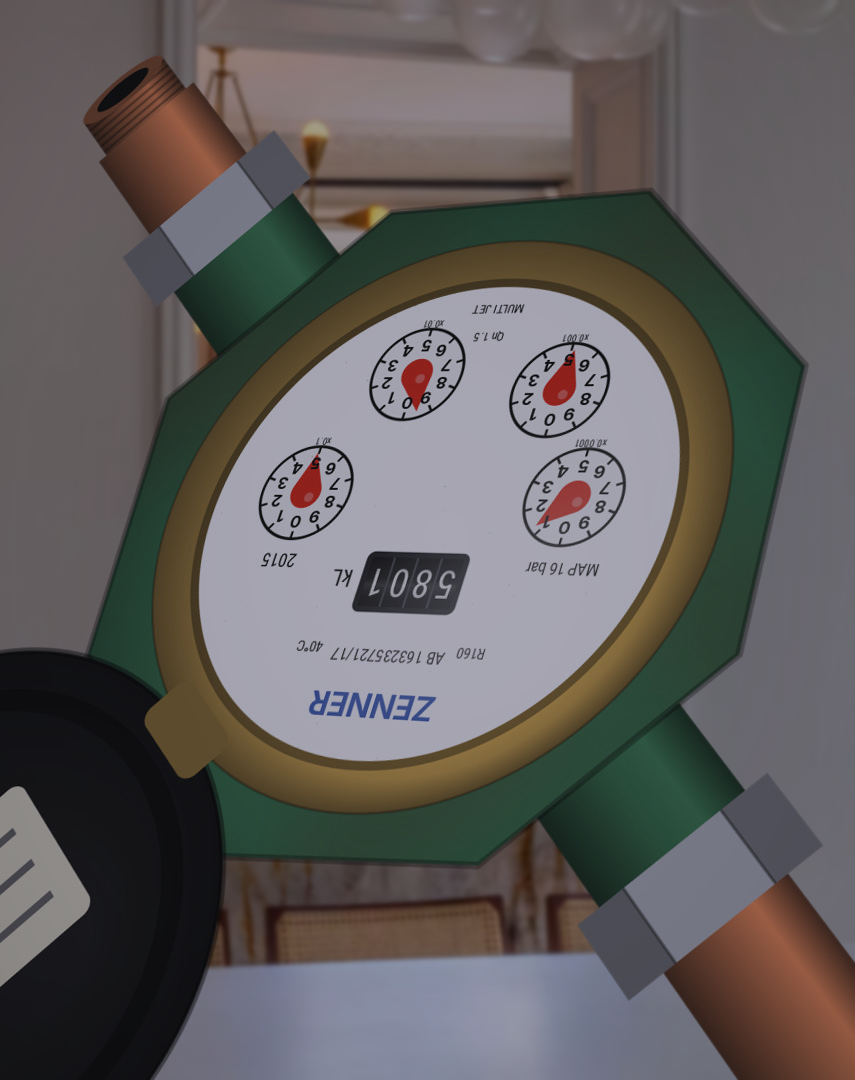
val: 5801.4951
